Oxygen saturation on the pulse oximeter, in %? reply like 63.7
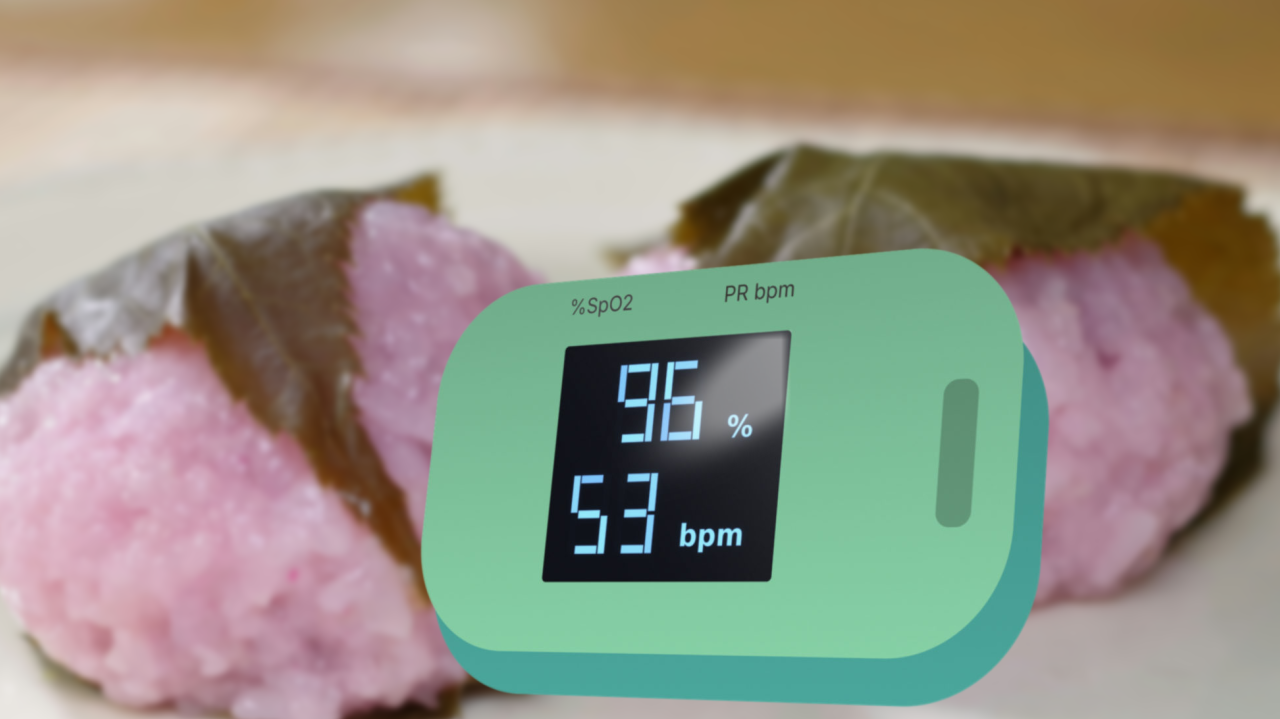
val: 96
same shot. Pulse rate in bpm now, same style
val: 53
